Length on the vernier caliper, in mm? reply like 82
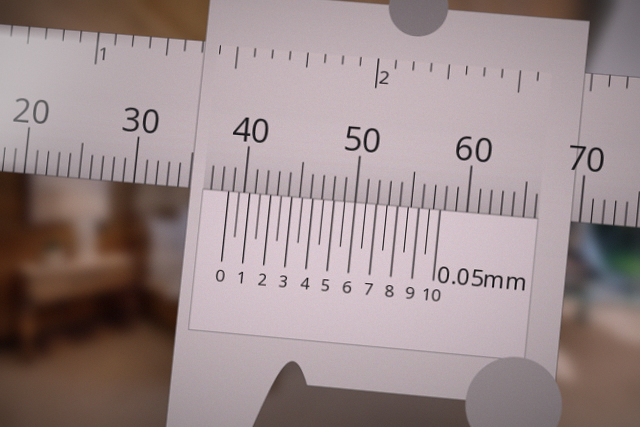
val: 38.6
